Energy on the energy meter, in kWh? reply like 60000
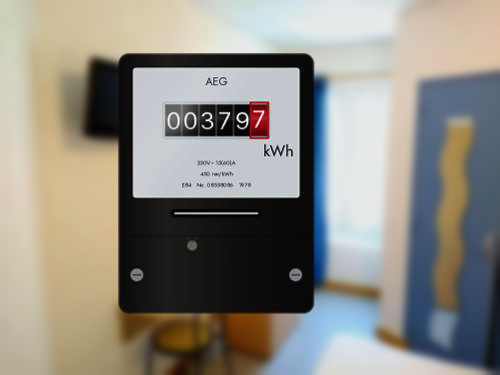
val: 379.7
